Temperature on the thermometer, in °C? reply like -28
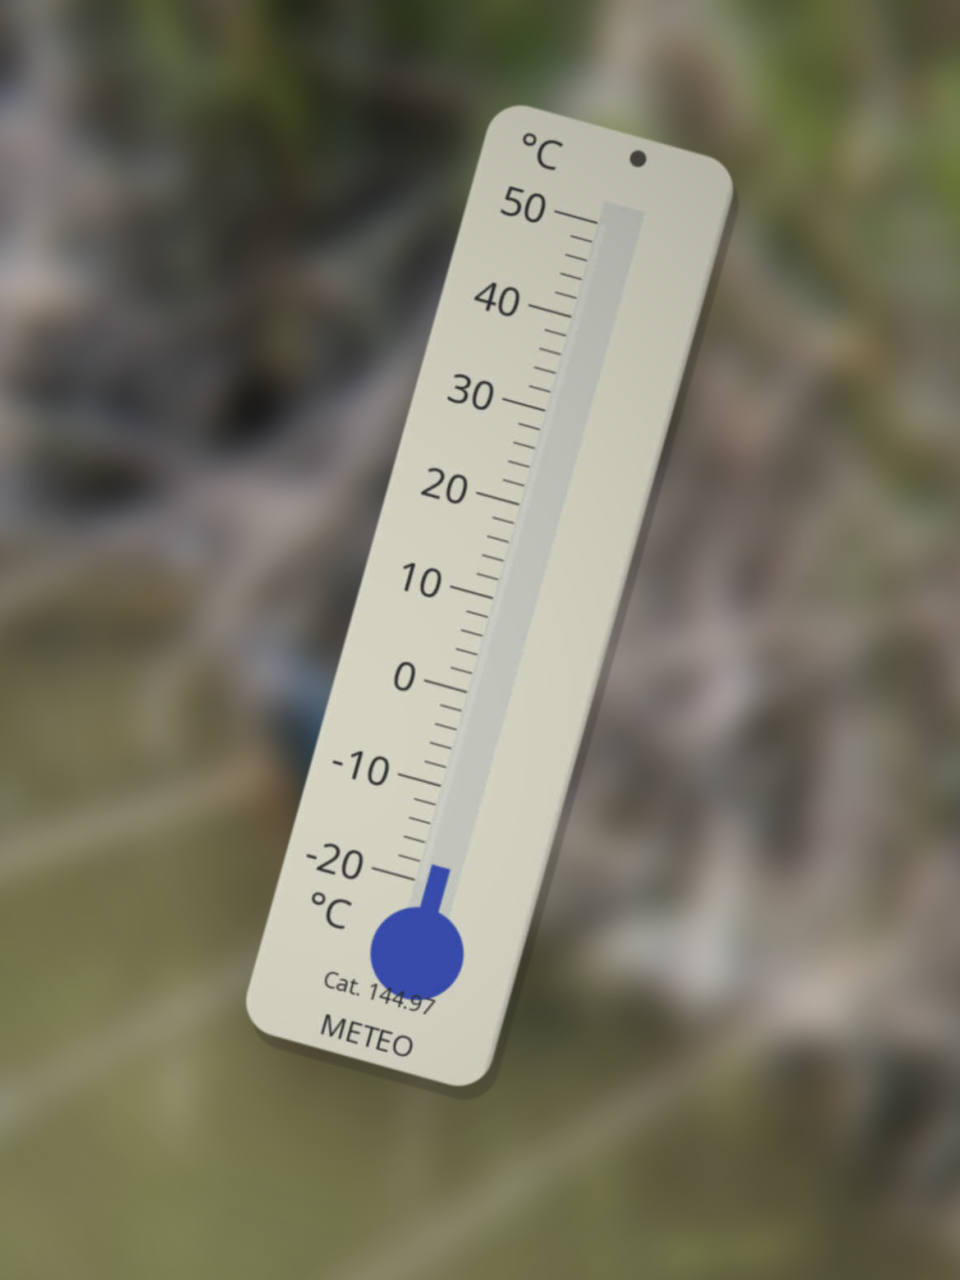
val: -18
